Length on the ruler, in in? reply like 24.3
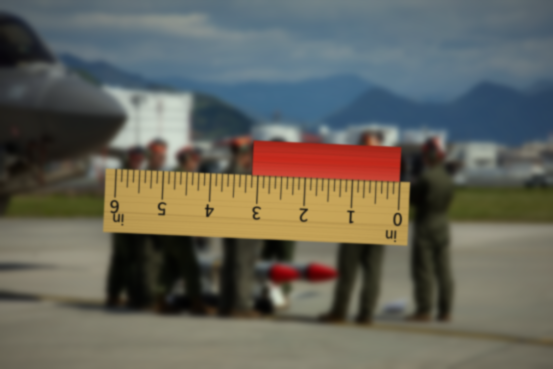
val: 3.125
